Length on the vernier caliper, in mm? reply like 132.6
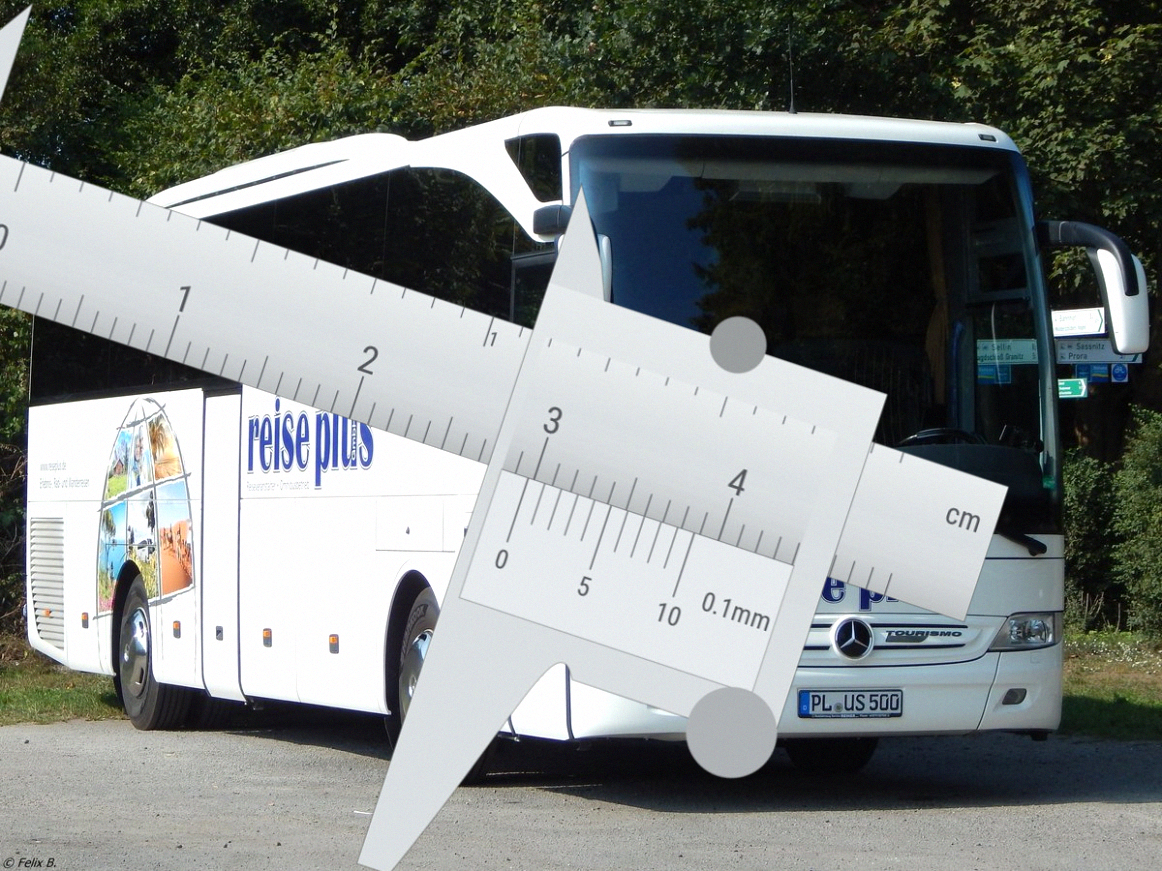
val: 29.7
